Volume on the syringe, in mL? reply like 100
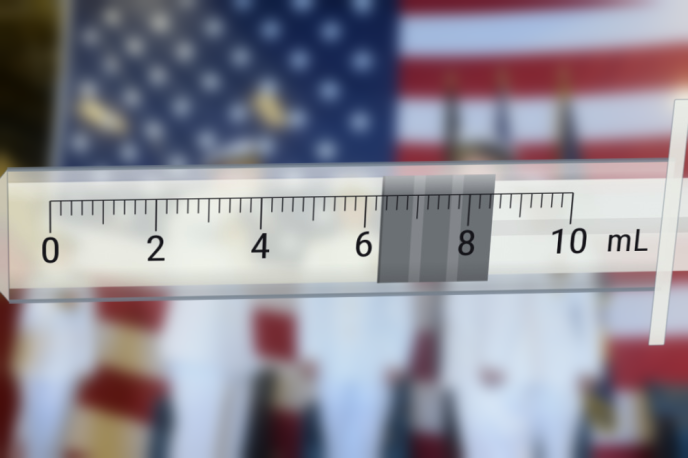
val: 6.3
